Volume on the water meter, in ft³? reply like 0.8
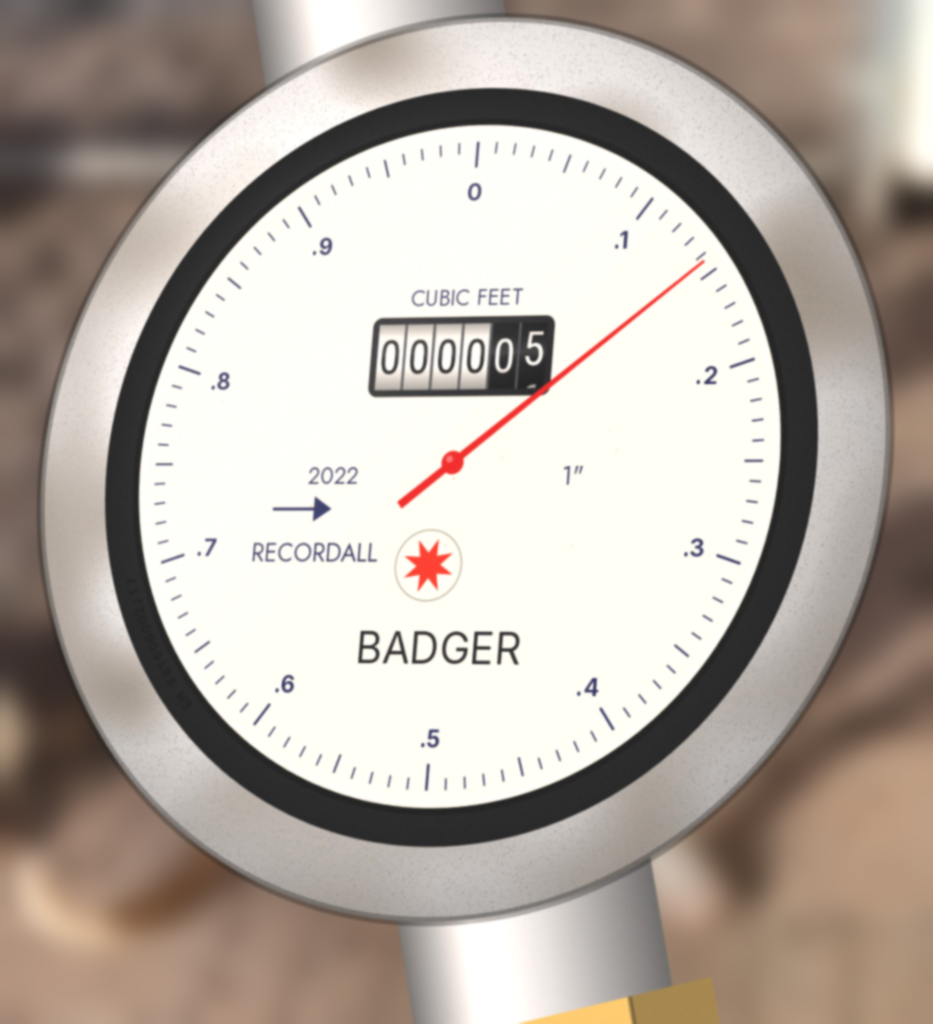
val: 5.14
